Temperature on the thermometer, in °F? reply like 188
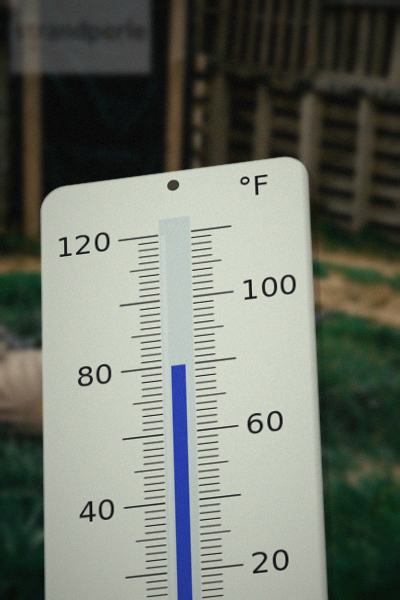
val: 80
